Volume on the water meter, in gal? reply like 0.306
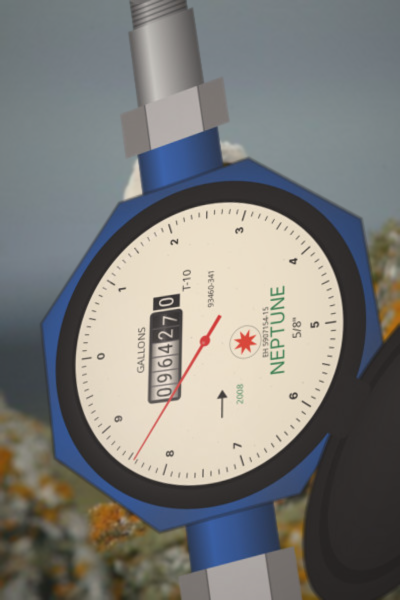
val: 964268.4
